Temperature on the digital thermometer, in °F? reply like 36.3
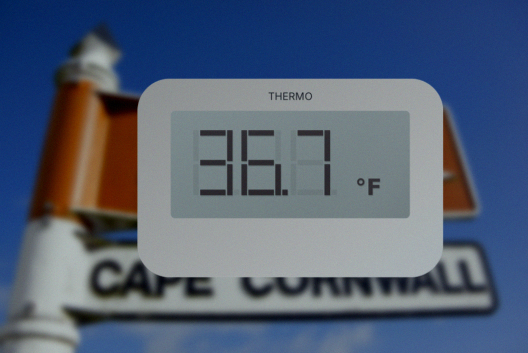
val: 36.7
